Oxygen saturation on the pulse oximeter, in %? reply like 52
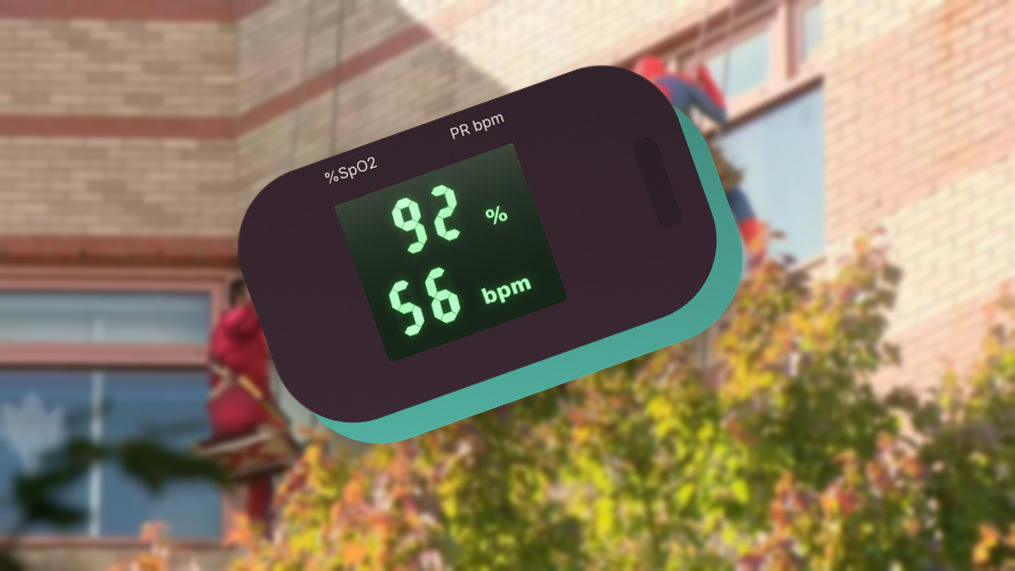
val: 92
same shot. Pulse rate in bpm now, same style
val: 56
